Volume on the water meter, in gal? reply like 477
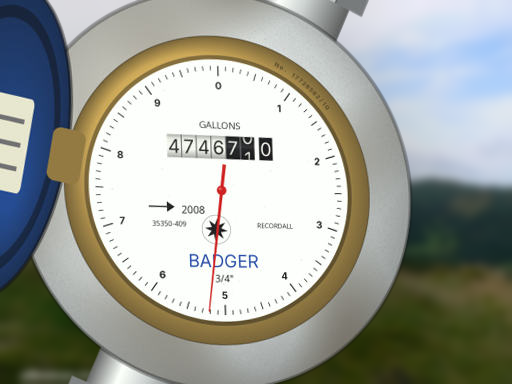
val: 4746705.2
